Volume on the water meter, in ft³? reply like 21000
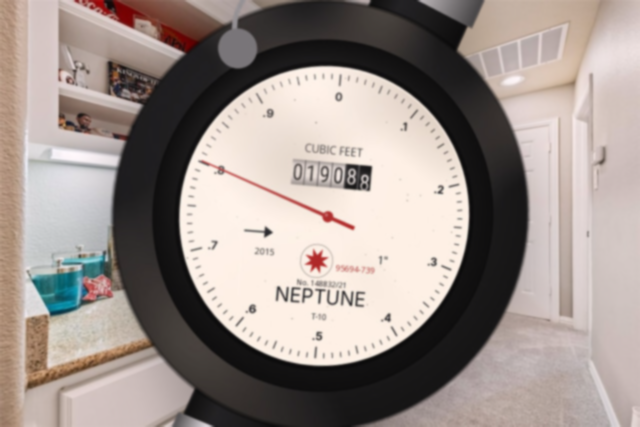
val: 19087.80
